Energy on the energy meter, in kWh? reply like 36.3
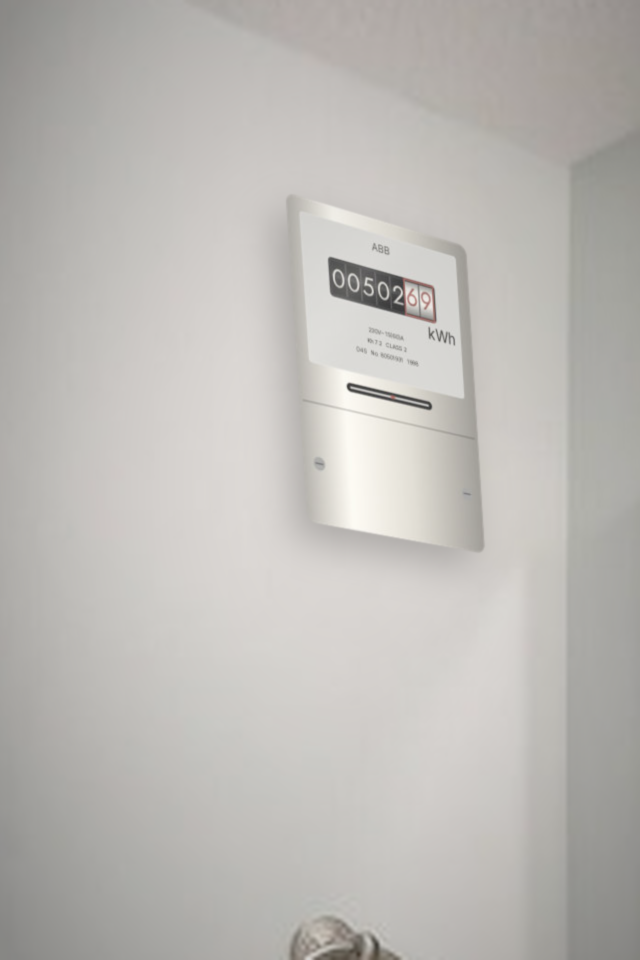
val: 502.69
